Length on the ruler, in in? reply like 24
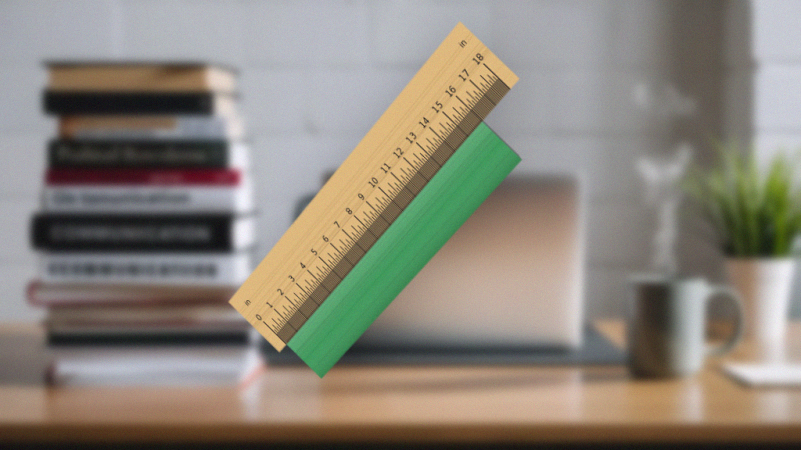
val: 16
